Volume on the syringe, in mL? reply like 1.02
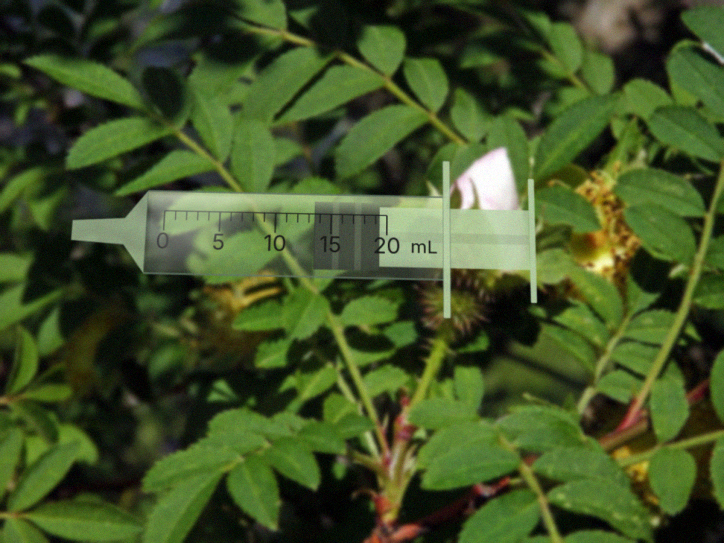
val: 13.5
